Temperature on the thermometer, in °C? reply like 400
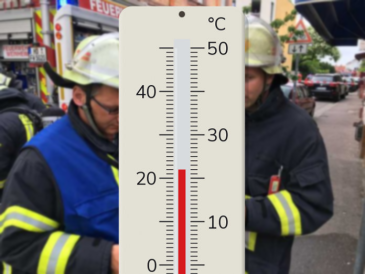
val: 22
